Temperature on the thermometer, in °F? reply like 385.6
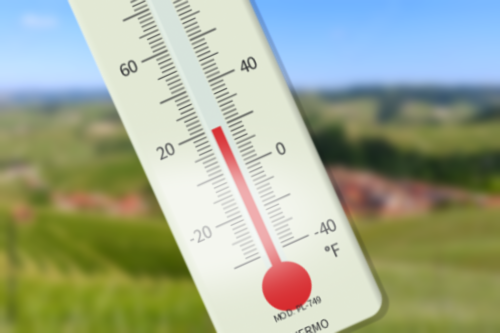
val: 20
